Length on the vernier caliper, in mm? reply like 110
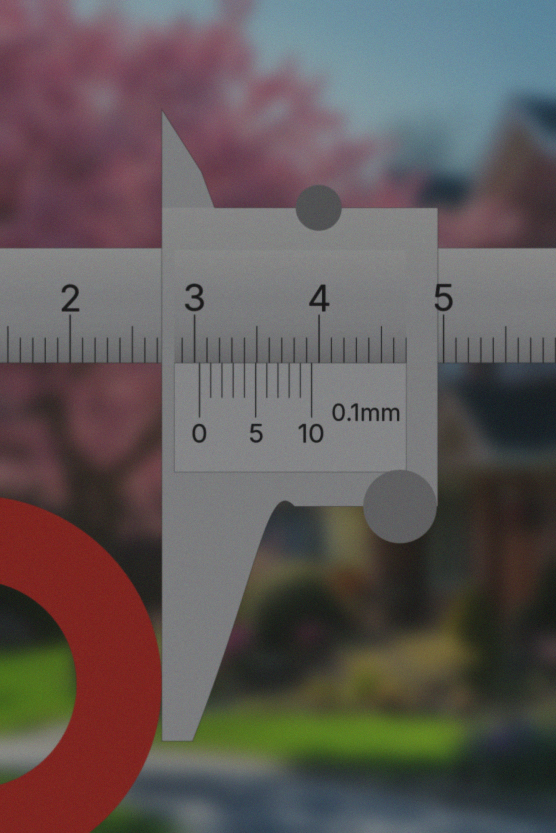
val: 30.4
